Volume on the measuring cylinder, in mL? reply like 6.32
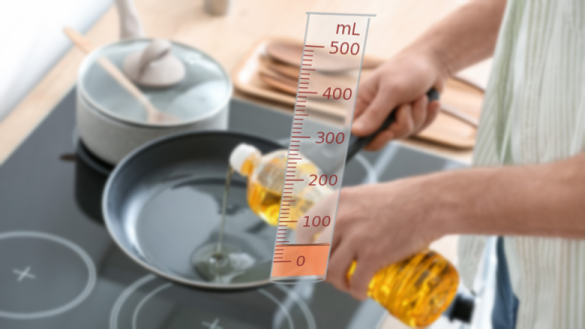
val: 40
